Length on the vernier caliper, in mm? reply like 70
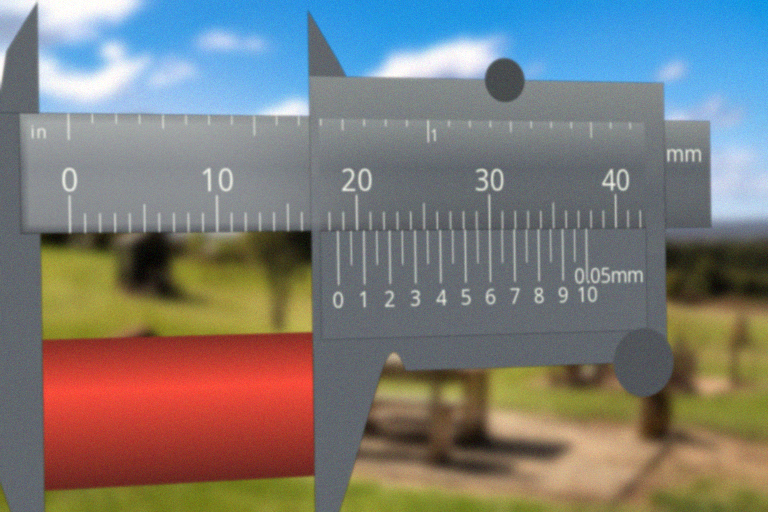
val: 18.6
